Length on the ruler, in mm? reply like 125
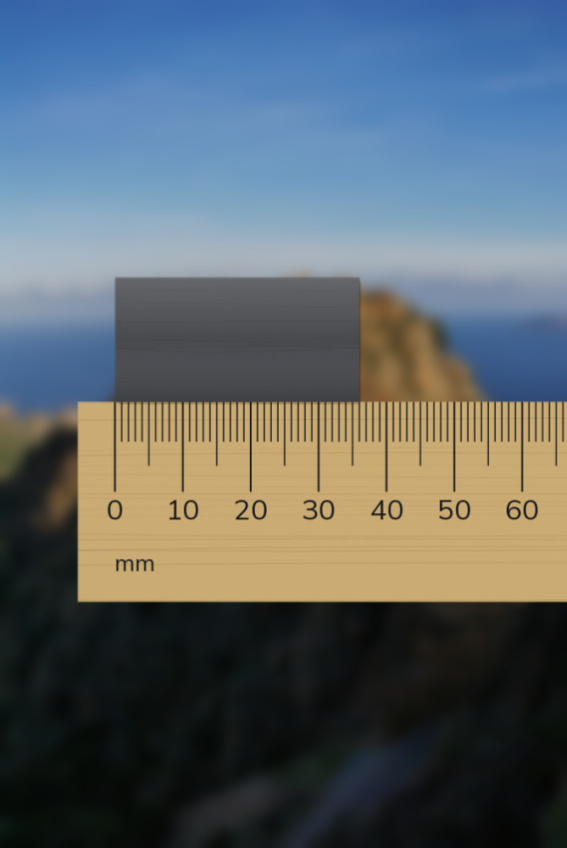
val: 36
